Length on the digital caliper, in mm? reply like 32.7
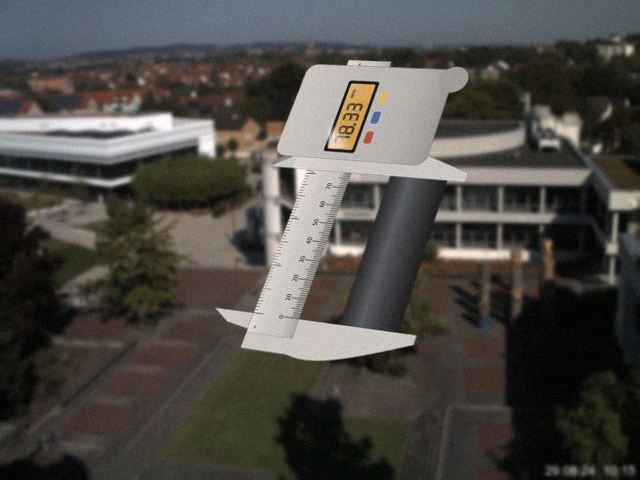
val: 78.33
